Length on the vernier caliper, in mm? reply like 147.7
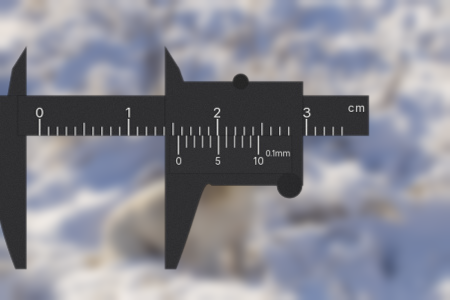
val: 15.6
